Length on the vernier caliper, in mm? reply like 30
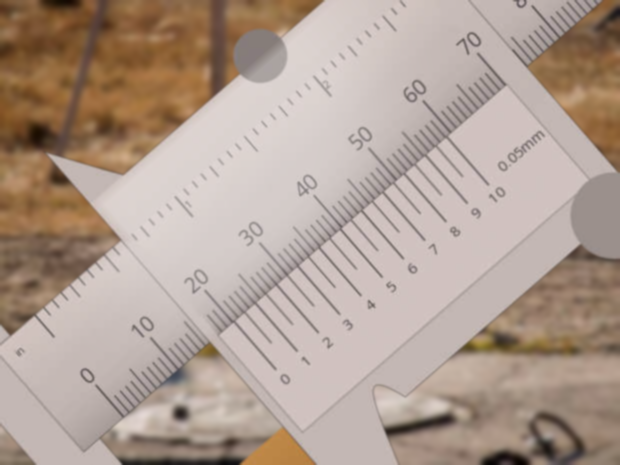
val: 20.2
